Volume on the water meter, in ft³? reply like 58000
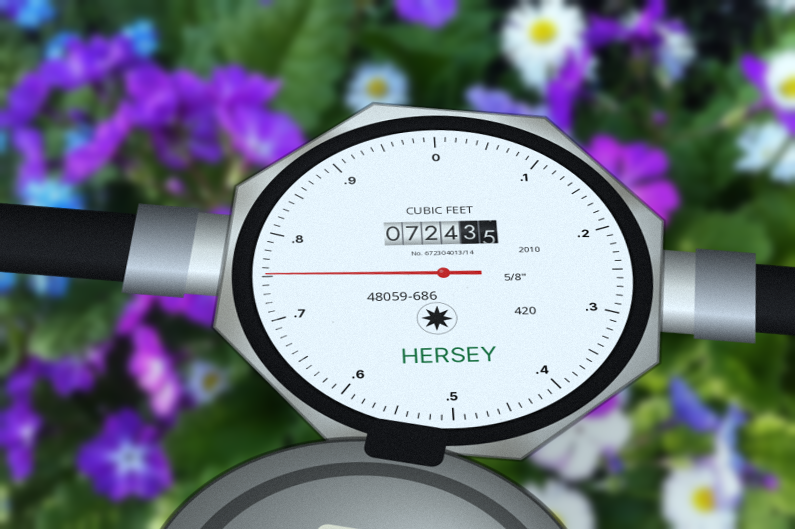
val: 72434.75
